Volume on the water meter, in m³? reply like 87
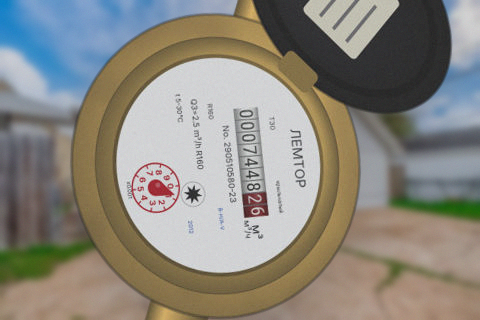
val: 7448.260
